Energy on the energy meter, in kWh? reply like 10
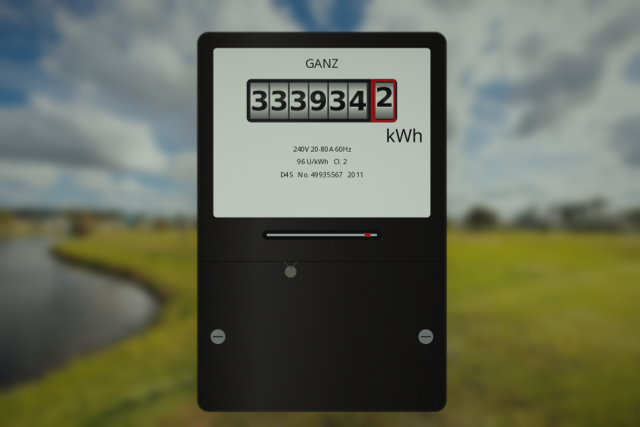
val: 333934.2
